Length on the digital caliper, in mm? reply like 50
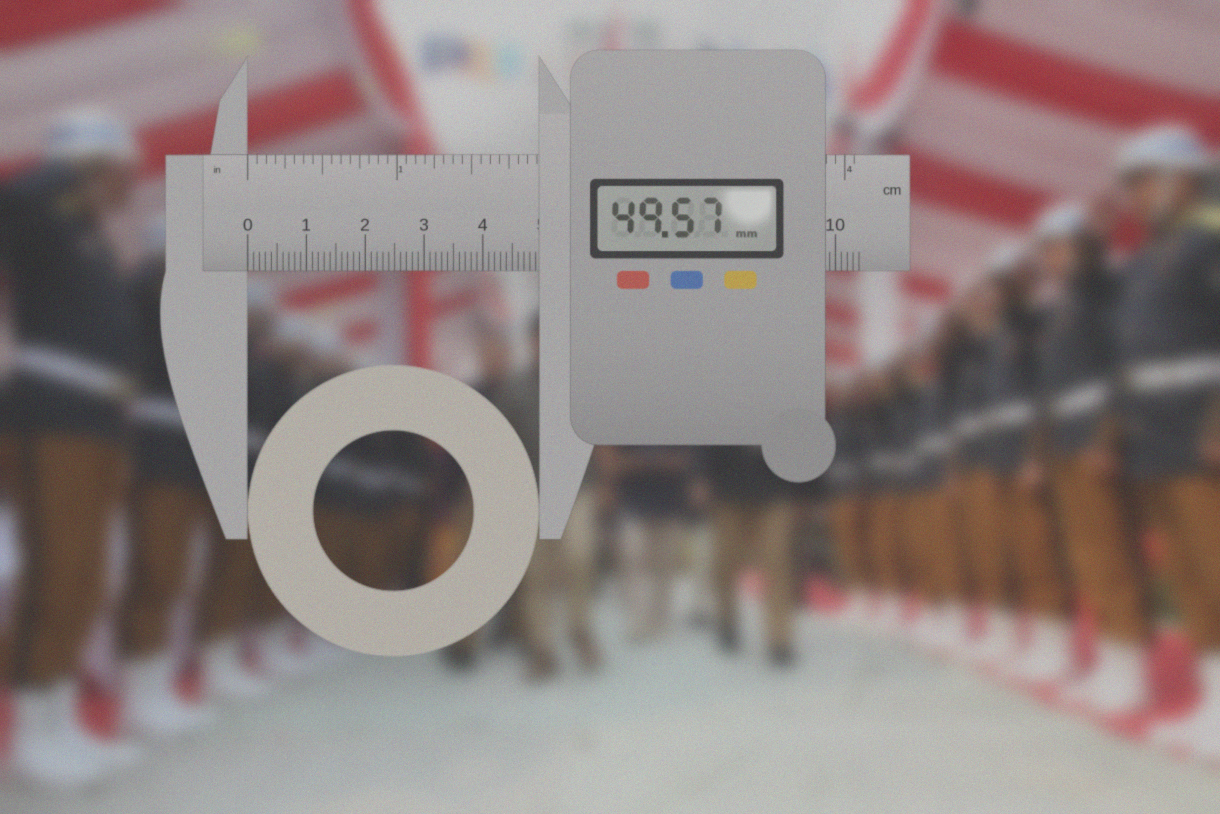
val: 49.57
